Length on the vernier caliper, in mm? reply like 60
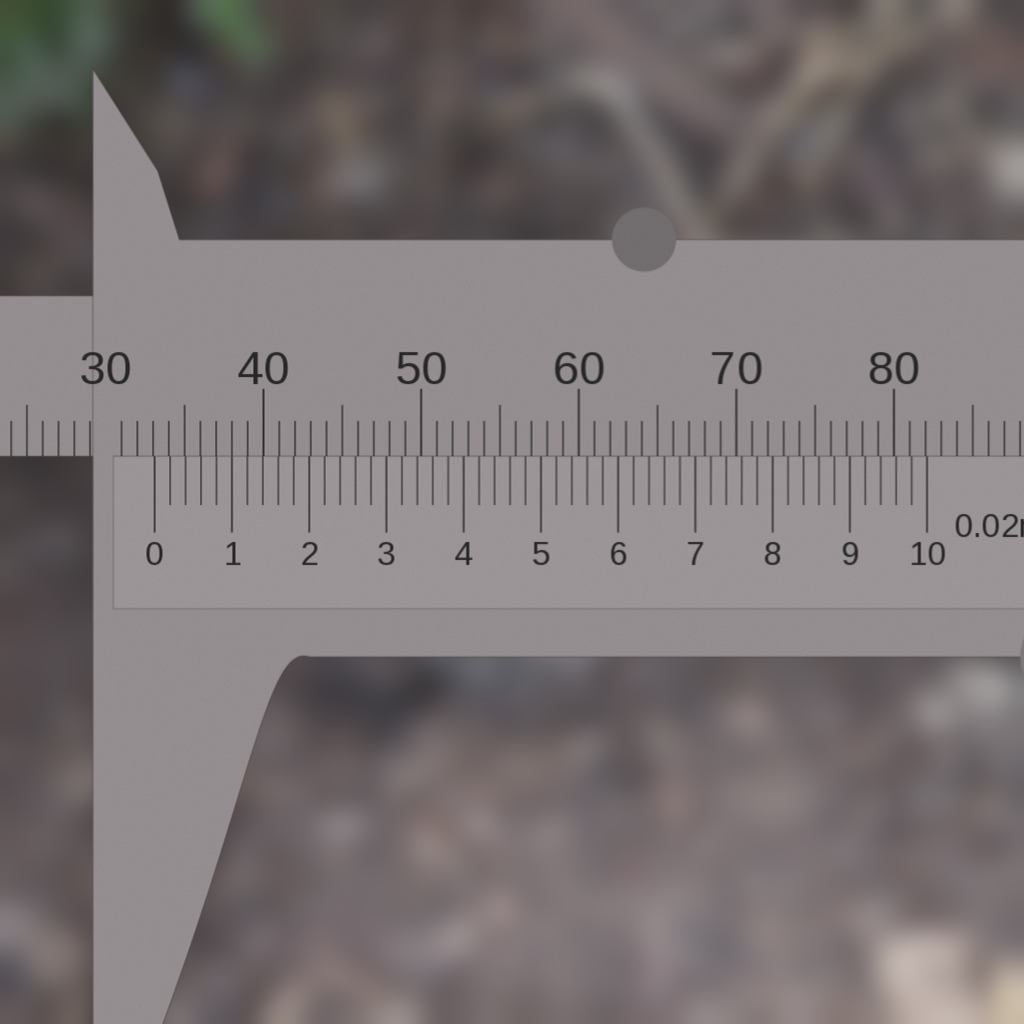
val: 33.1
